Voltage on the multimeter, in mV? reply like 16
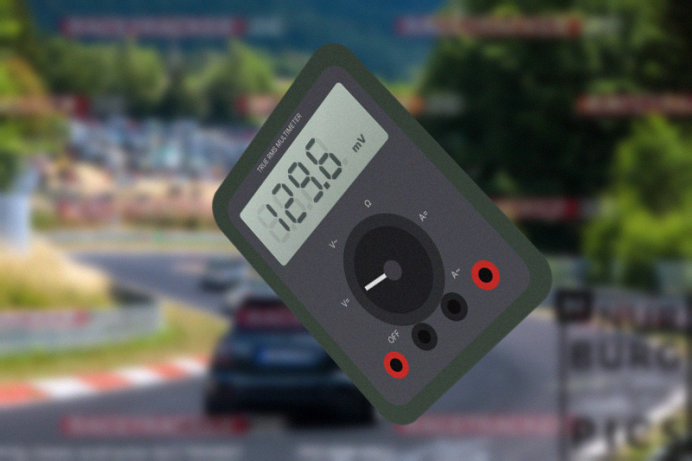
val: 129.6
